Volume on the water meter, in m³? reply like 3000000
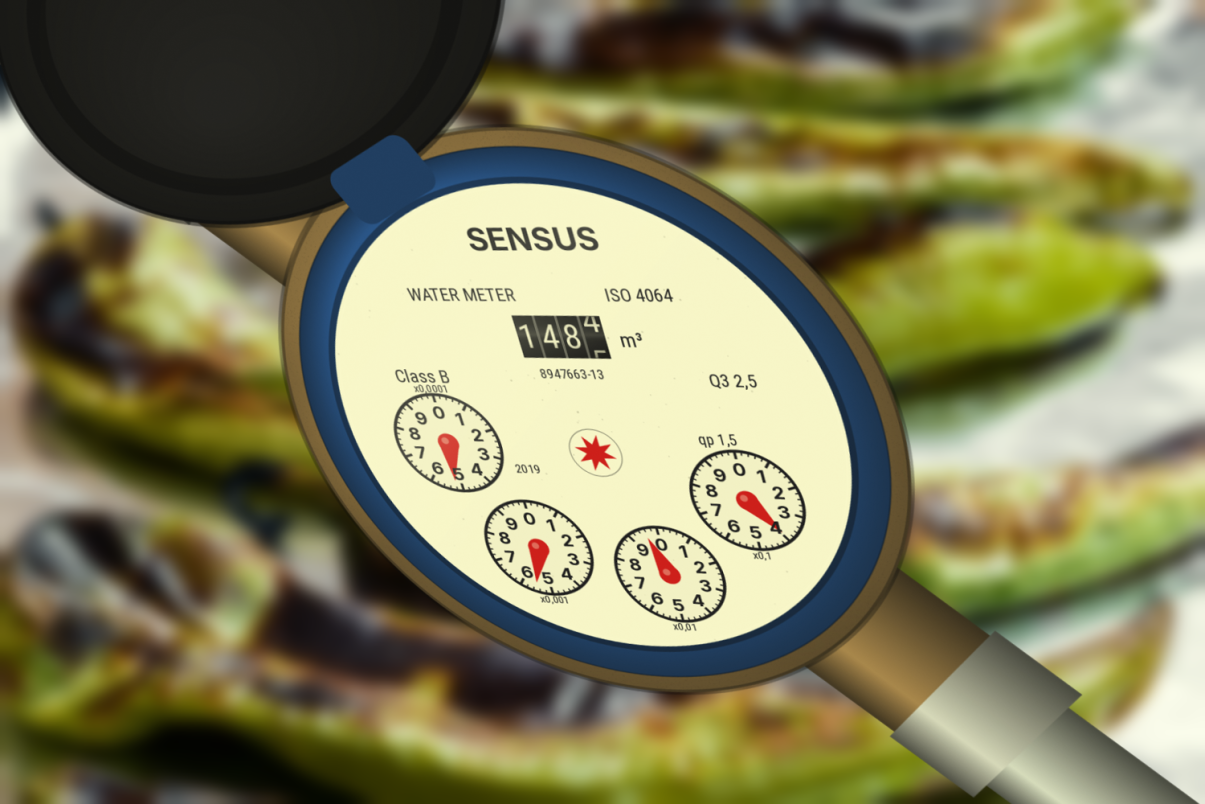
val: 1484.3955
